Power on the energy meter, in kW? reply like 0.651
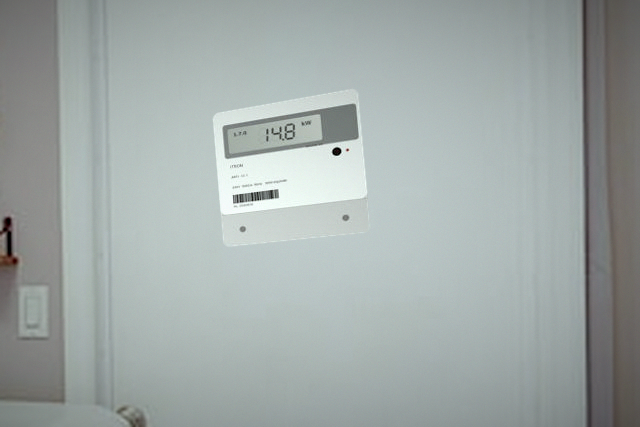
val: 14.8
